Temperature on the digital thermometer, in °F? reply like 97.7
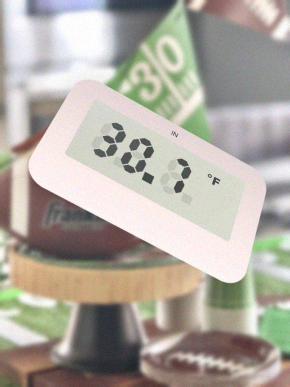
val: 30.7
